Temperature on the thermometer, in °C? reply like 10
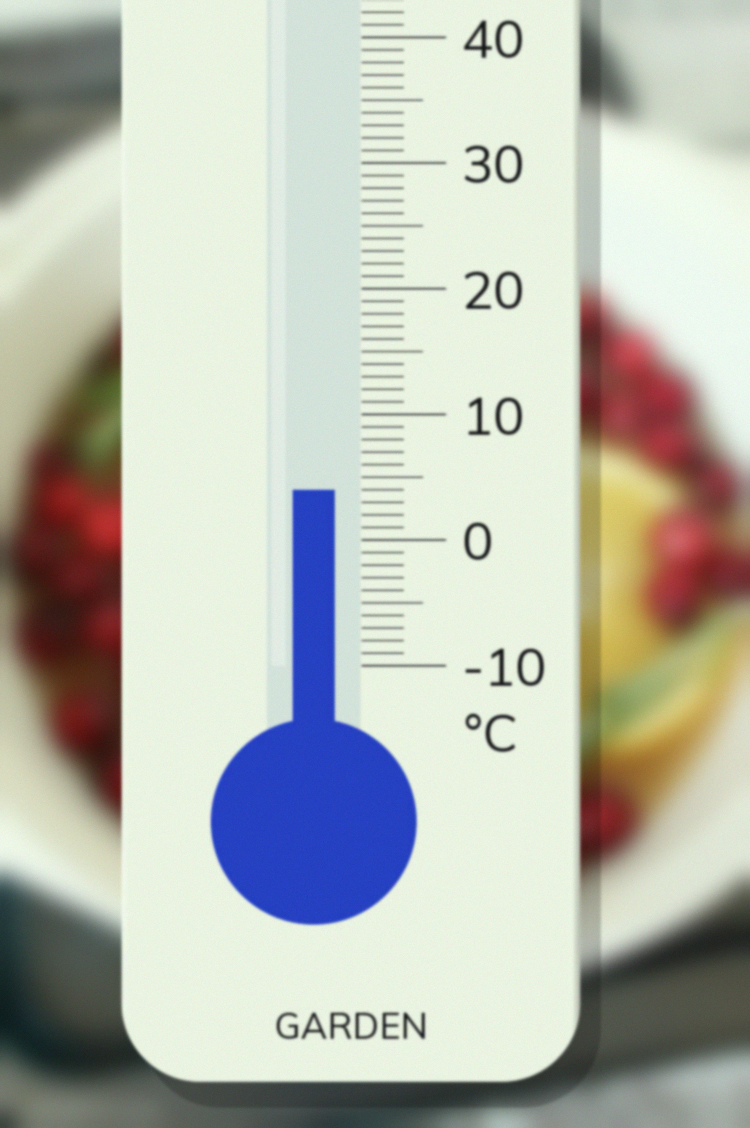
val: 4
